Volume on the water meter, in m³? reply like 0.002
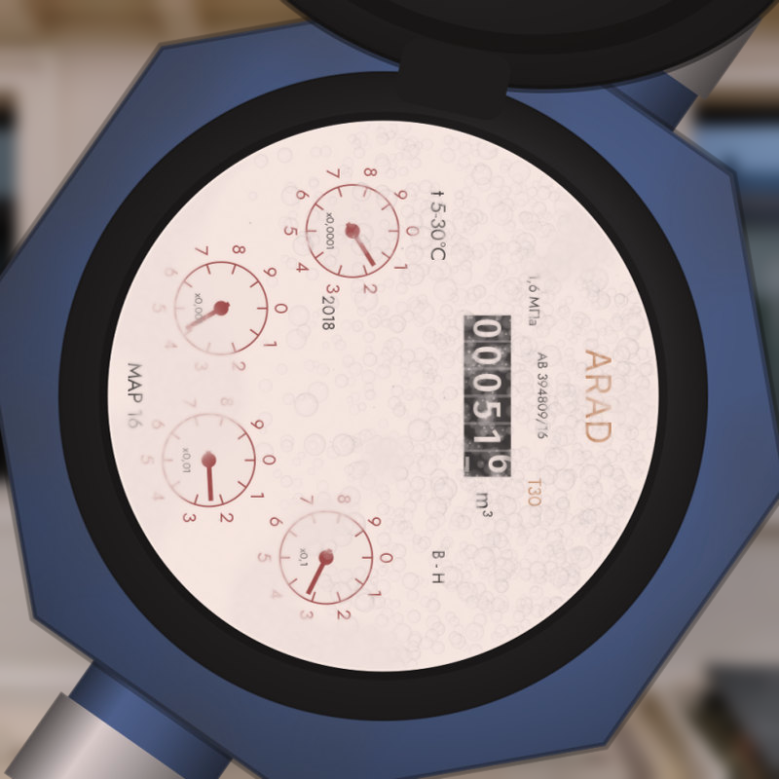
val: 516.3241
